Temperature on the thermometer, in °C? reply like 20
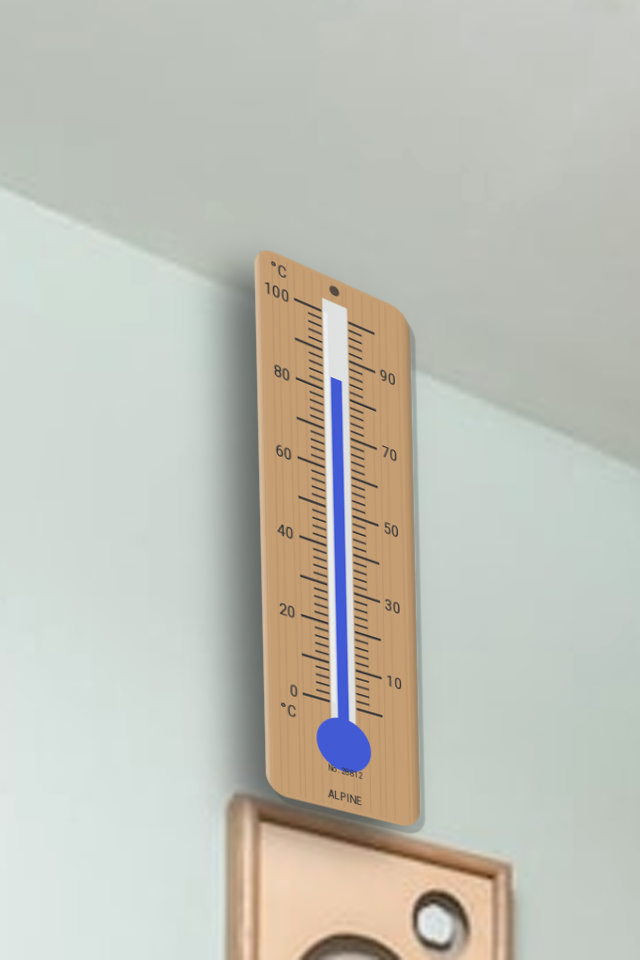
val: 84
